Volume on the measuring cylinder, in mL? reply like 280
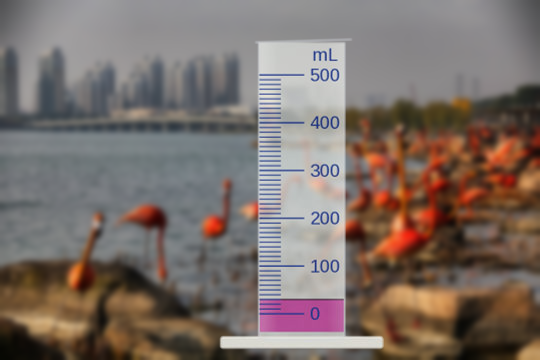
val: 30
